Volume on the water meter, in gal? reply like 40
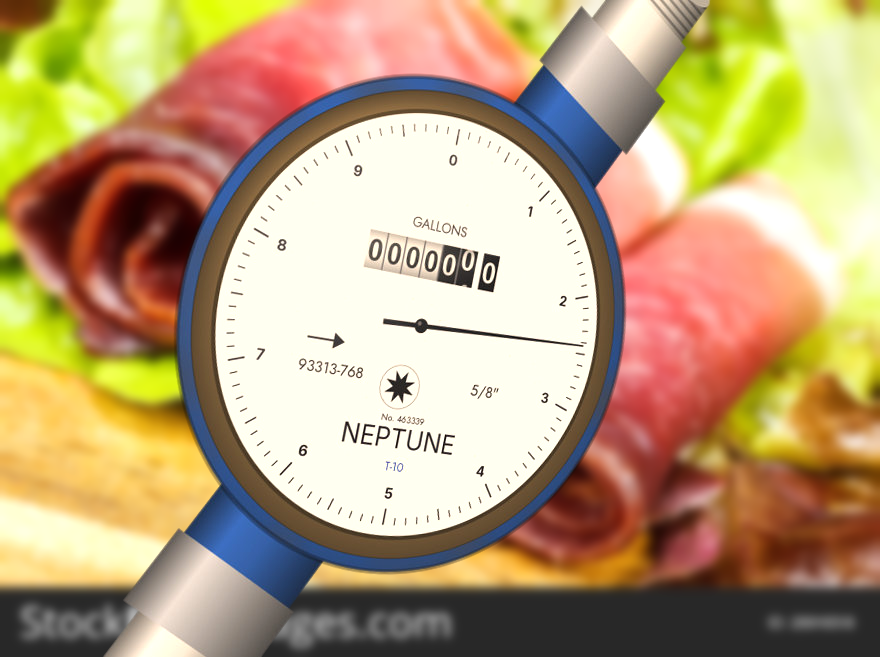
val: 2.4
